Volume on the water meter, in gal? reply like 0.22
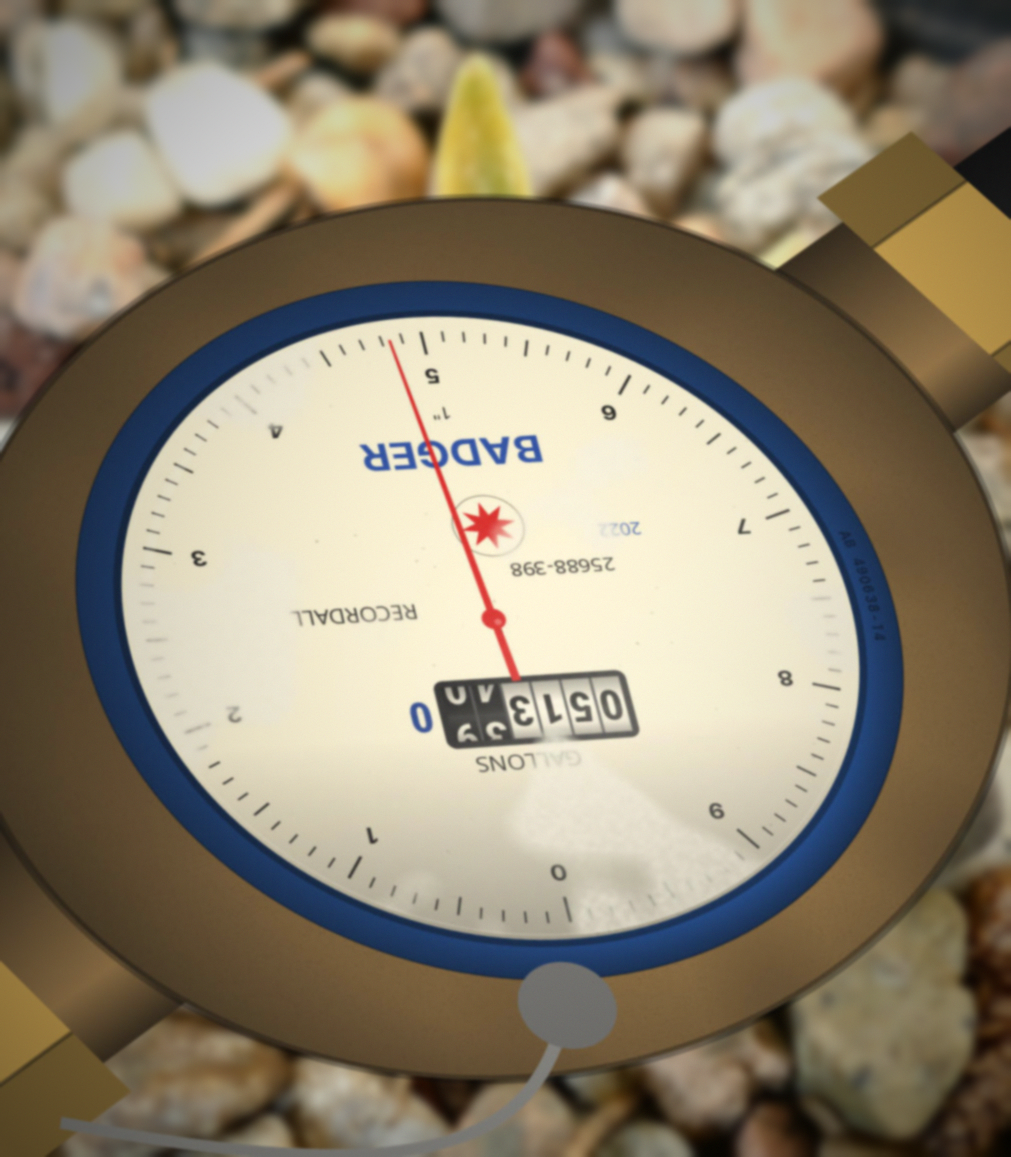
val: 513394.8
